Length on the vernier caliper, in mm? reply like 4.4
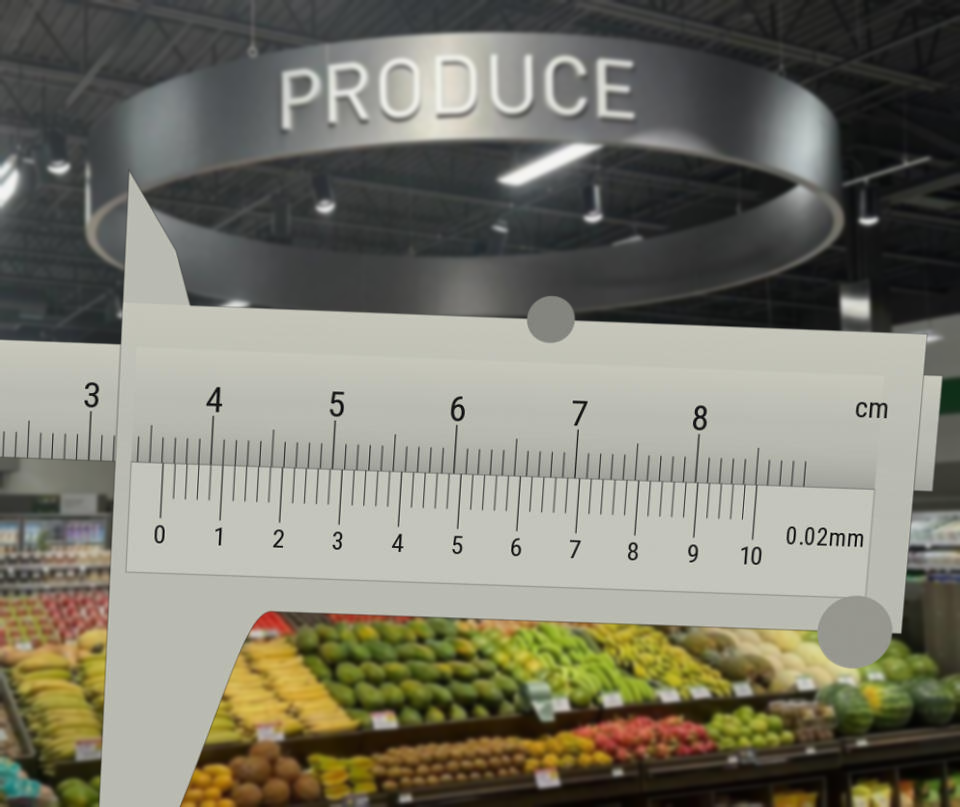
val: 36.1
